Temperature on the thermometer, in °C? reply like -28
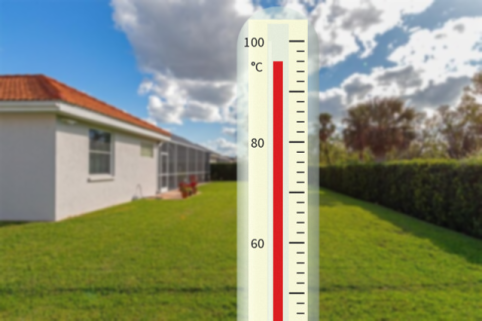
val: 96
